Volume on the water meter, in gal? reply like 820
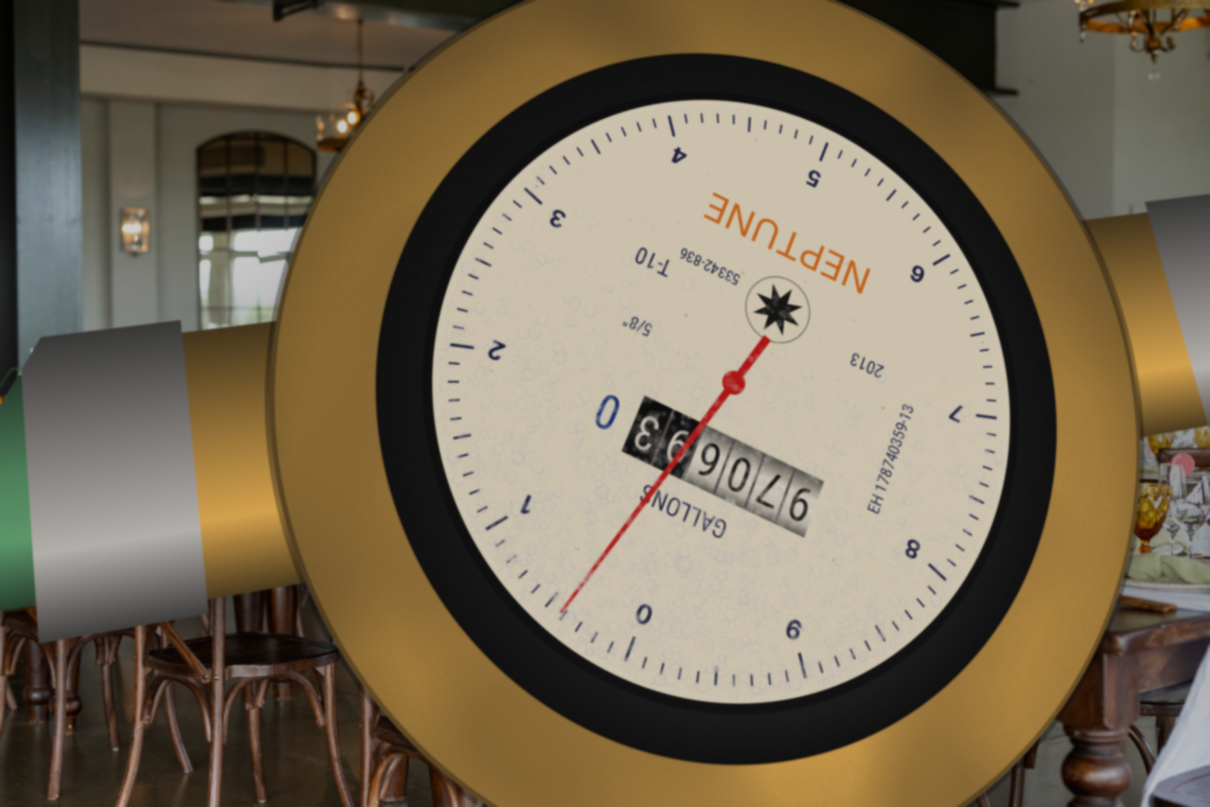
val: 9706930.4
